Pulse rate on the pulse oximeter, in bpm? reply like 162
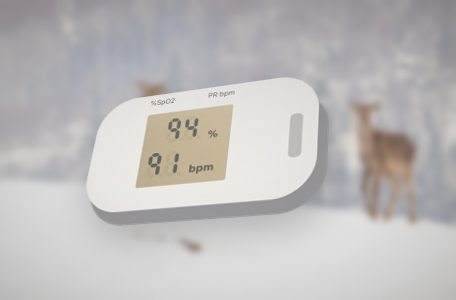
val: 91
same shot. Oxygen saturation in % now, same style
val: 94
